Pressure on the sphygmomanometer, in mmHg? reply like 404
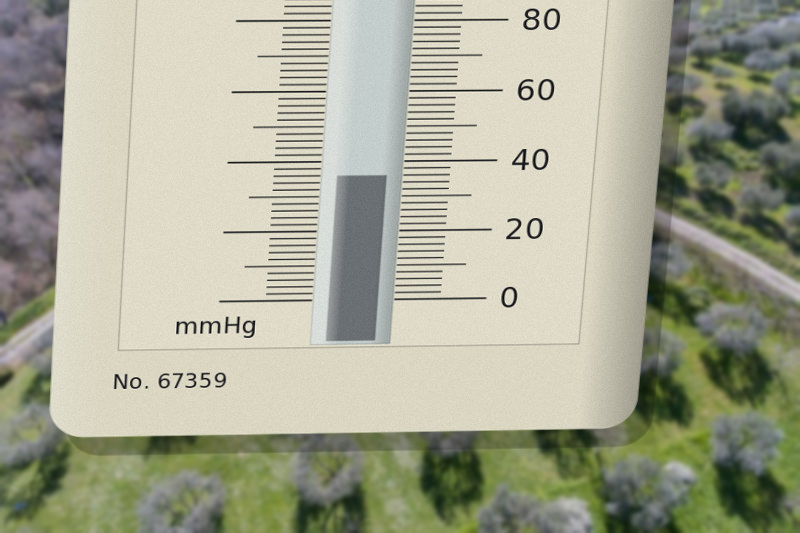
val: 36
